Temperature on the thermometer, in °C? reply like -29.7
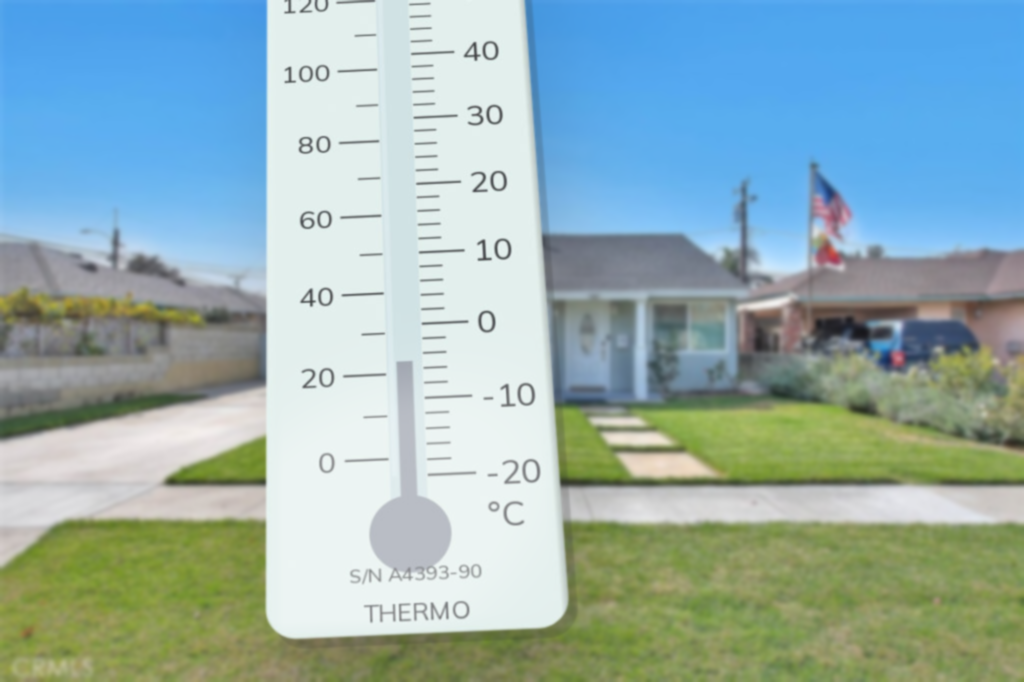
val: -5
